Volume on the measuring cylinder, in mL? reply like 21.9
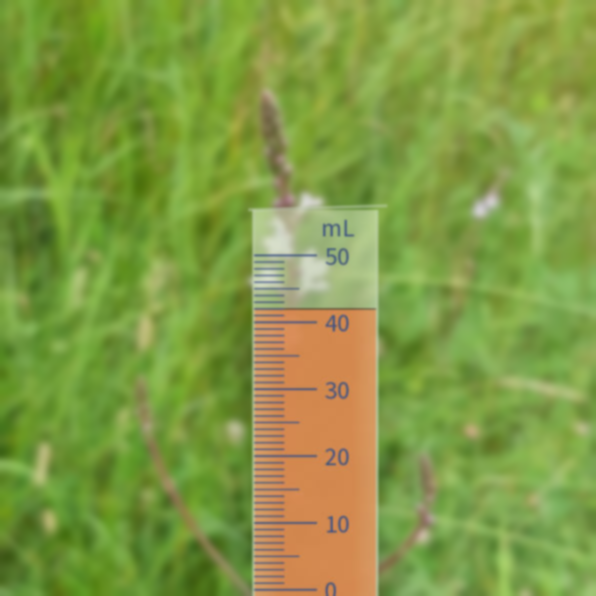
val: 42
